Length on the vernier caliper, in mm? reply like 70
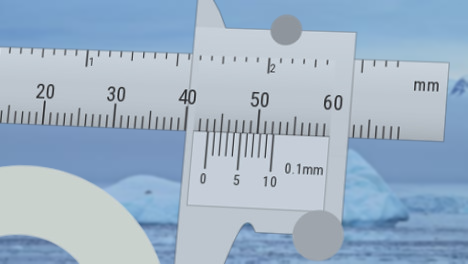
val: 43.2
